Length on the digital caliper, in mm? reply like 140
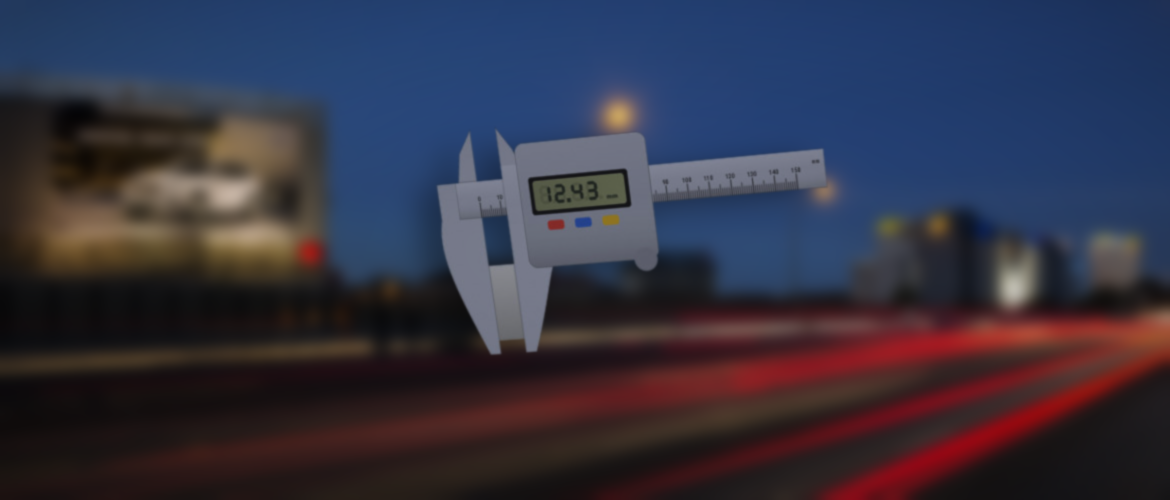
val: 12.43
